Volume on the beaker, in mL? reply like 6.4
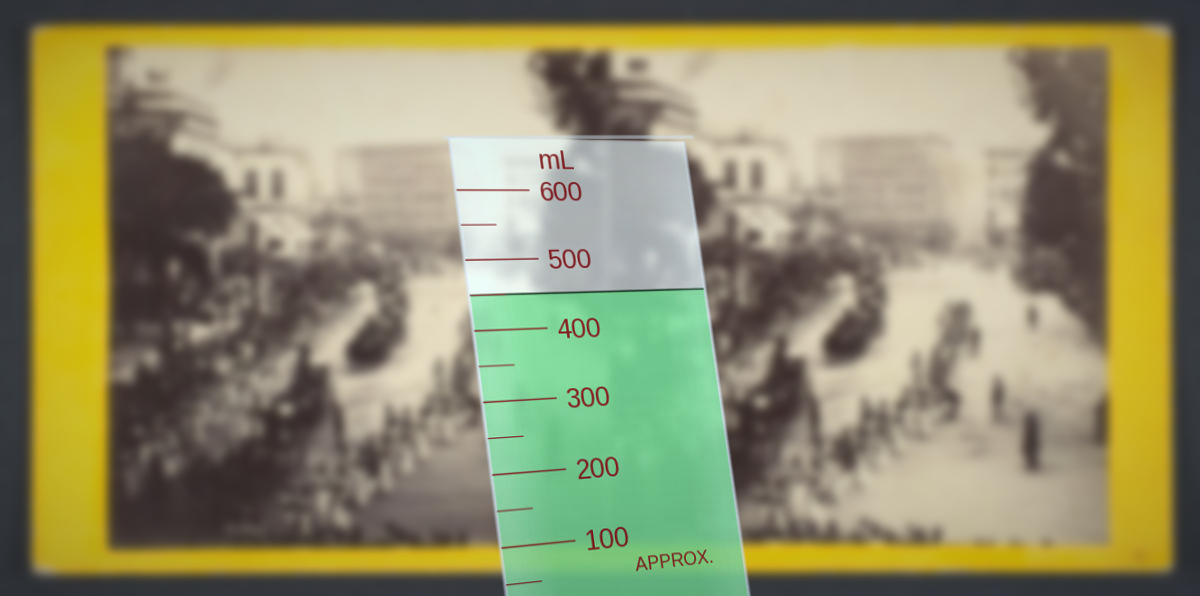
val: 450
